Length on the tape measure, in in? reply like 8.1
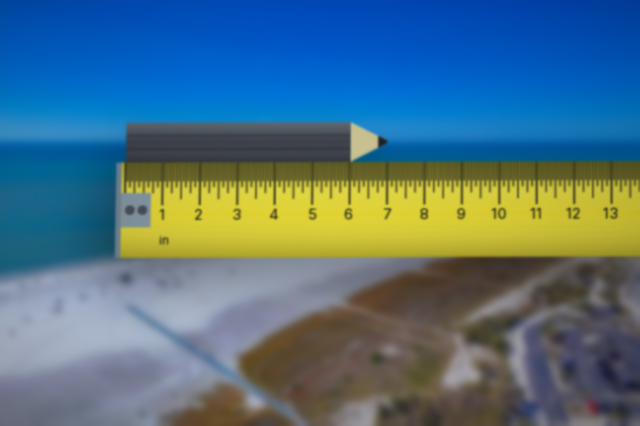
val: 7
